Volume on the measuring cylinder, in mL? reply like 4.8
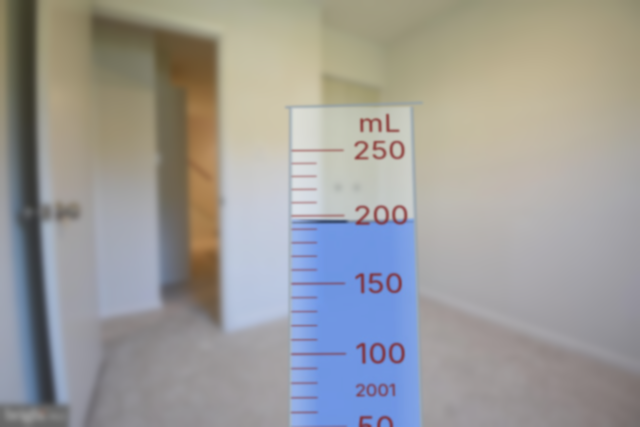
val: 195
